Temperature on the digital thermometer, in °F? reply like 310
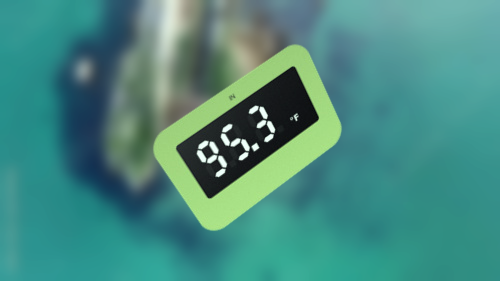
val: 95.3
